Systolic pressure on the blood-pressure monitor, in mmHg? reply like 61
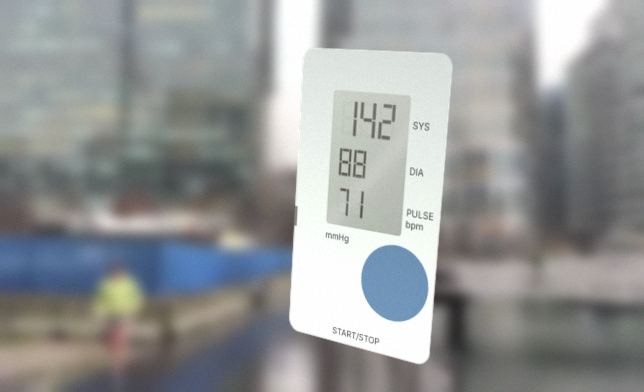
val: 142
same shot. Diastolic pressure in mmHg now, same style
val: 88
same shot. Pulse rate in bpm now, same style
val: 71
